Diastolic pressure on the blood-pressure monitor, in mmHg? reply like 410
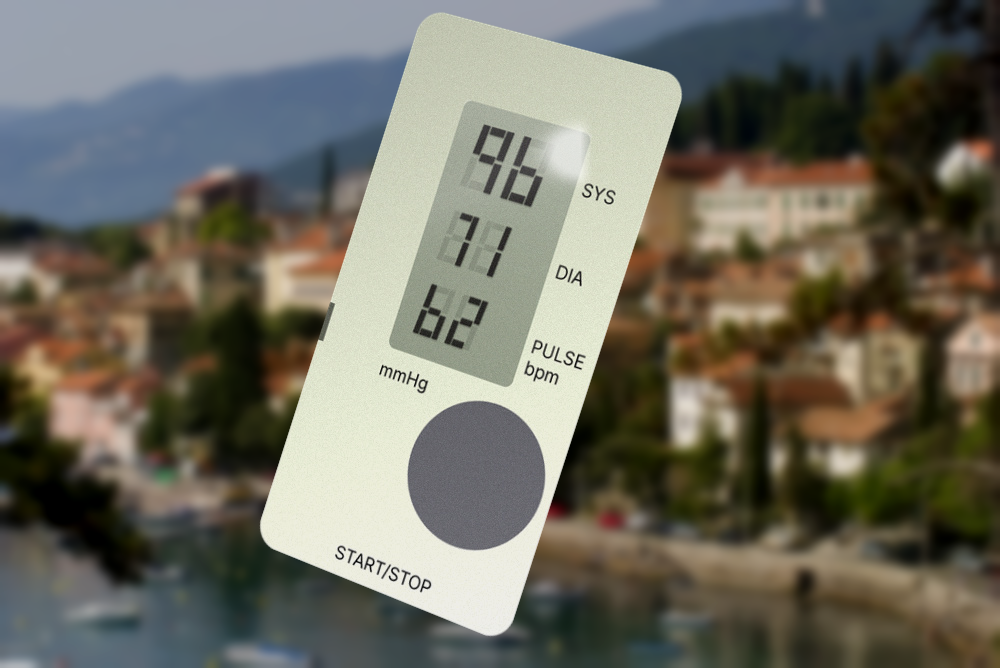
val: 71
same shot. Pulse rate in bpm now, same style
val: 62
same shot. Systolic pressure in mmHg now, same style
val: 96
